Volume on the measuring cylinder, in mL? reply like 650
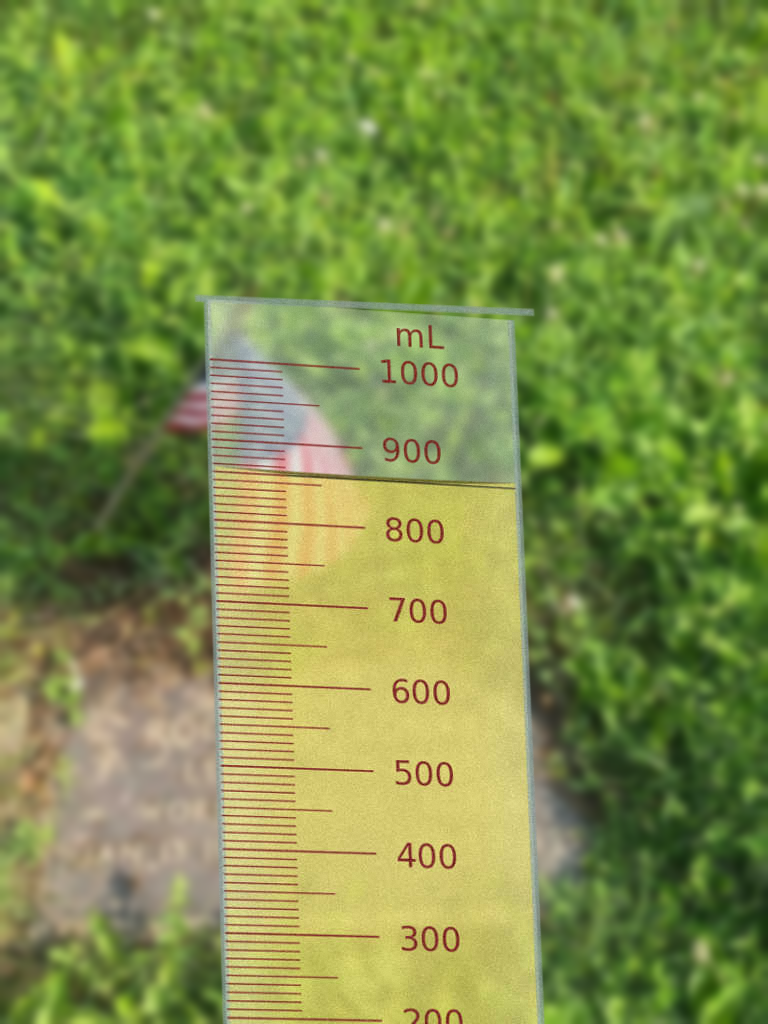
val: 860
